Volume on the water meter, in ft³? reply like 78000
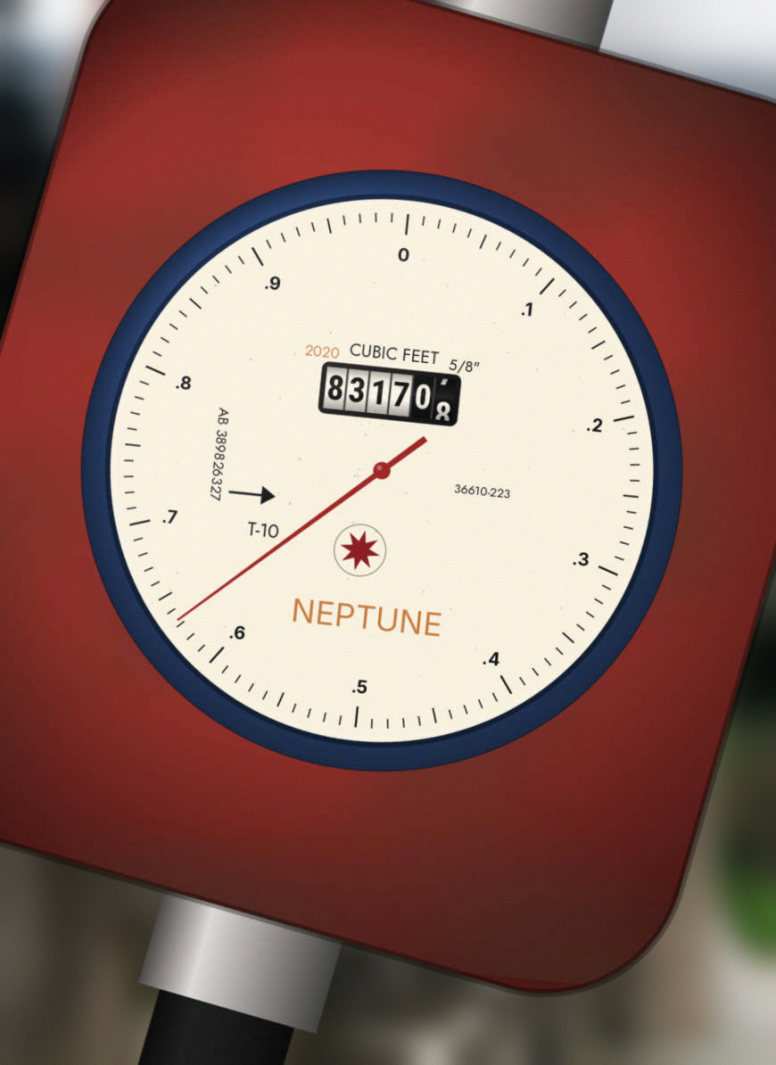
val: 831707.63
